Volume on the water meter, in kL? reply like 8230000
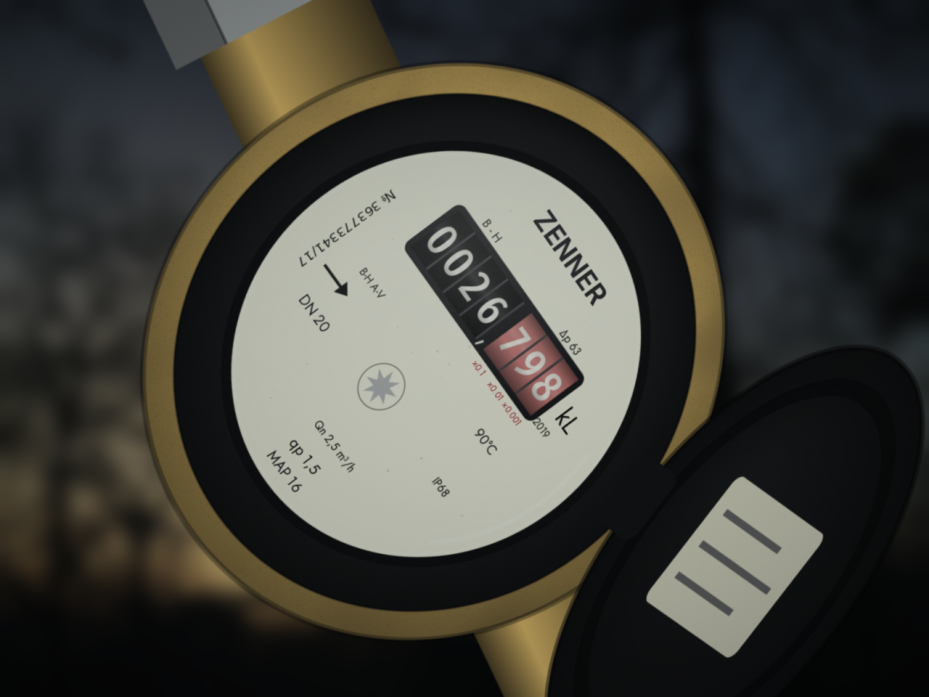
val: 26.798
